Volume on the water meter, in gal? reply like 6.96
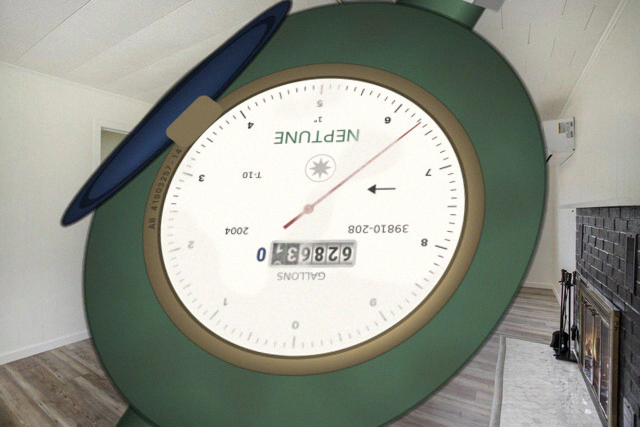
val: 6286306.3
